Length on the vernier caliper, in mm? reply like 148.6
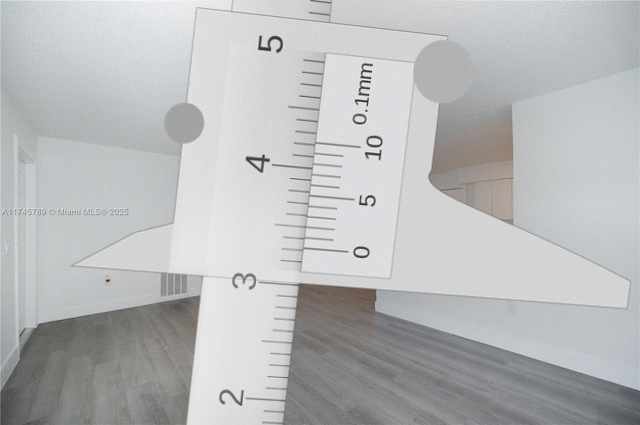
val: 33.2
